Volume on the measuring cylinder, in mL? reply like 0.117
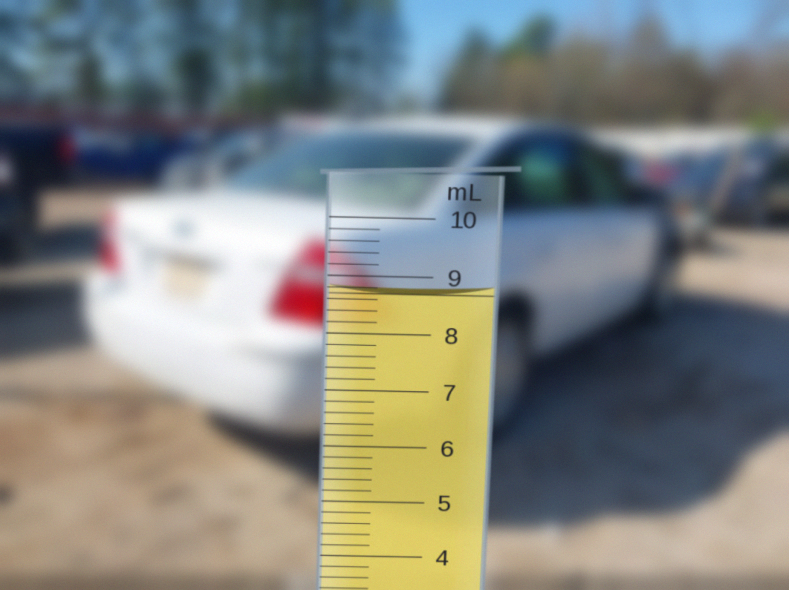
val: 8.7
